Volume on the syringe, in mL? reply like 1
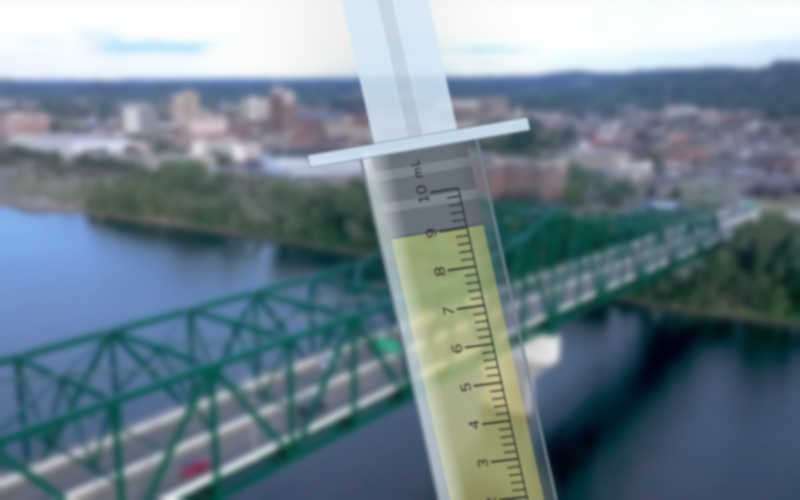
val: 9
